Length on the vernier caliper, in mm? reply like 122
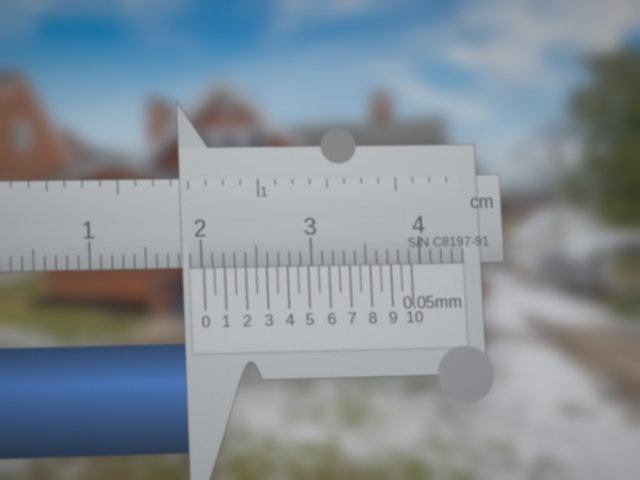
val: 20.2
